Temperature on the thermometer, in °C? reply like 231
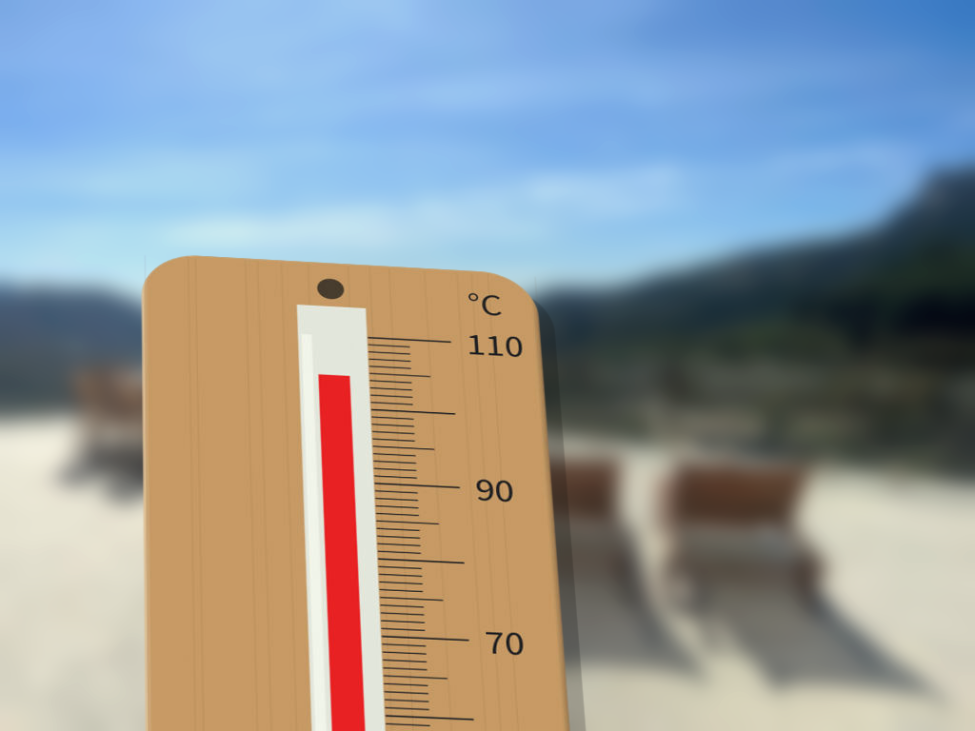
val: 104.5
